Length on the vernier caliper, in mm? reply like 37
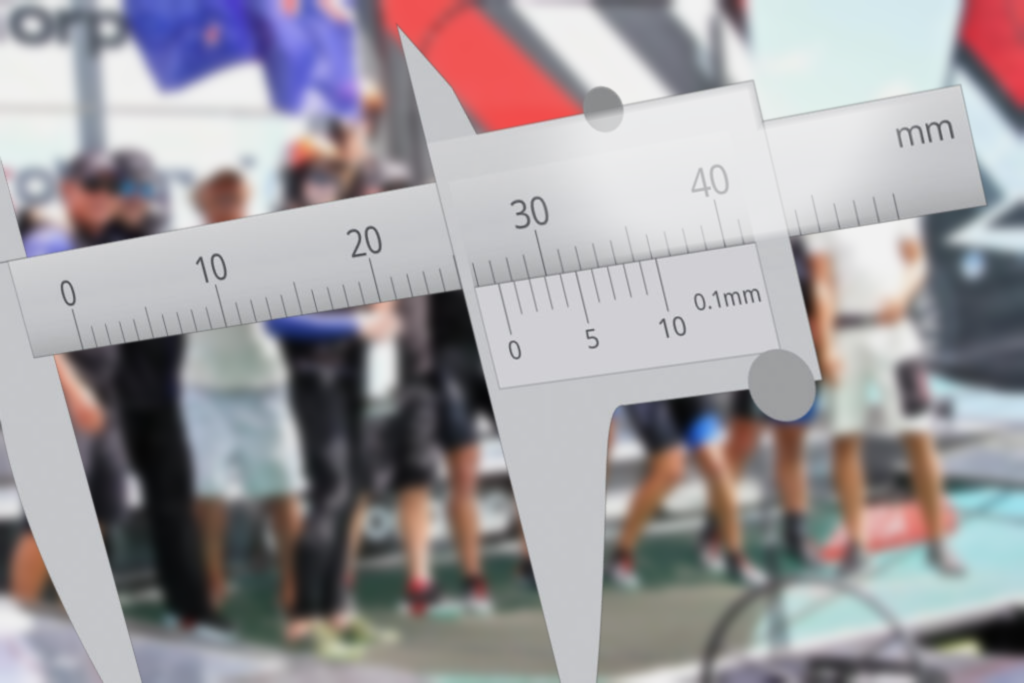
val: 27.2
